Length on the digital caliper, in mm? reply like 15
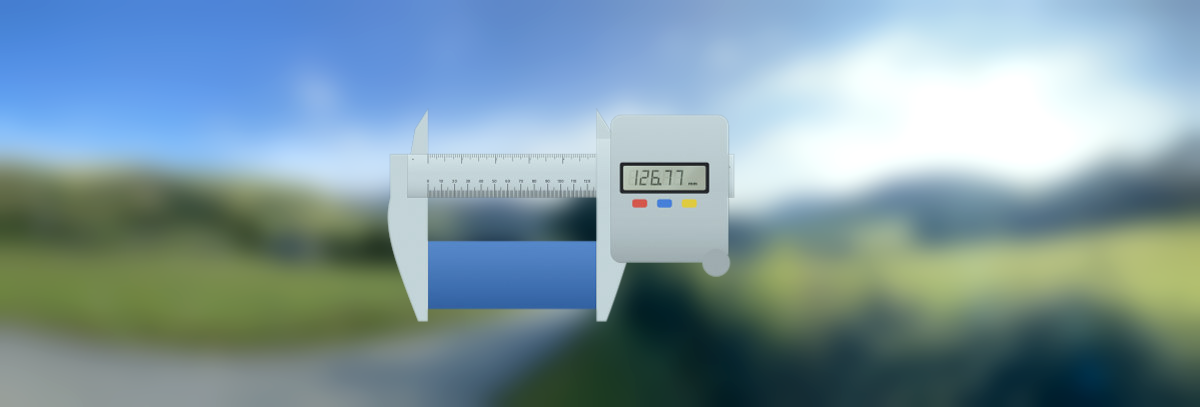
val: 126.77
